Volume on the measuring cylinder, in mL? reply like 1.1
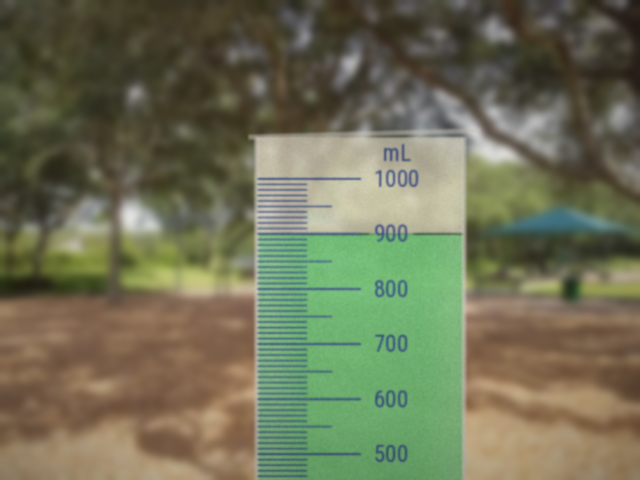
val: 900
